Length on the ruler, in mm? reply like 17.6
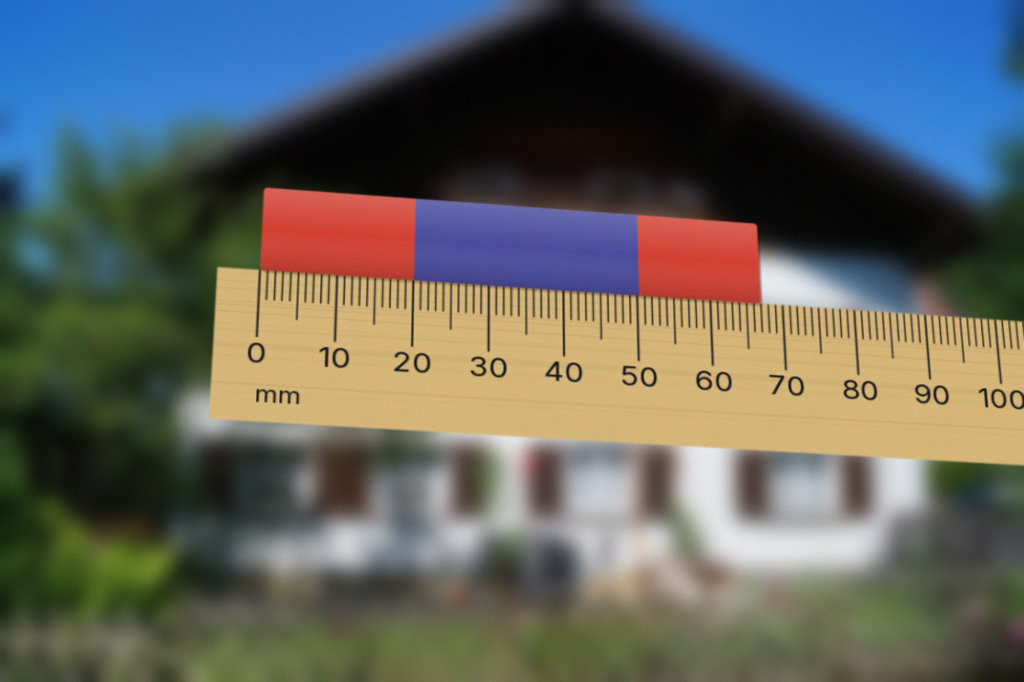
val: 67
